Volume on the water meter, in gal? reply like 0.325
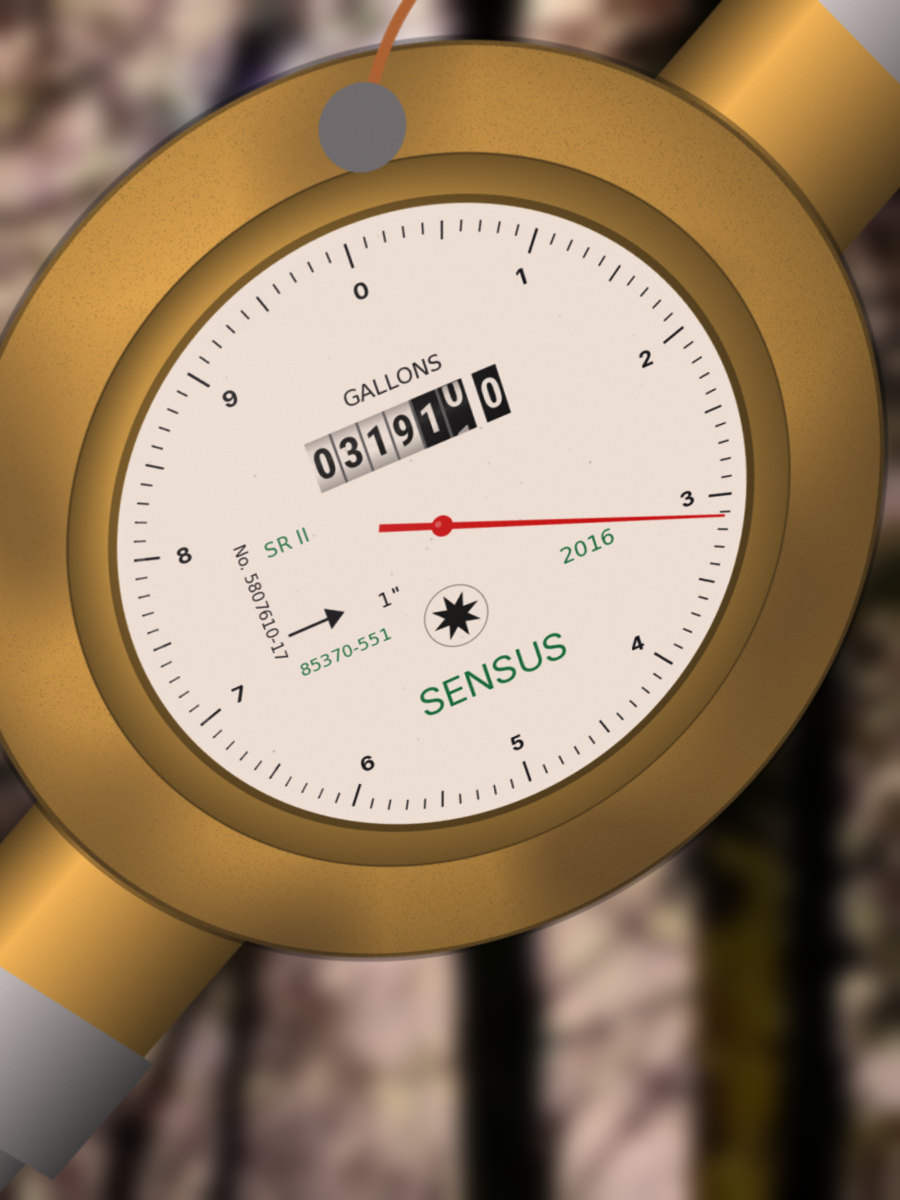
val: 319103.1
